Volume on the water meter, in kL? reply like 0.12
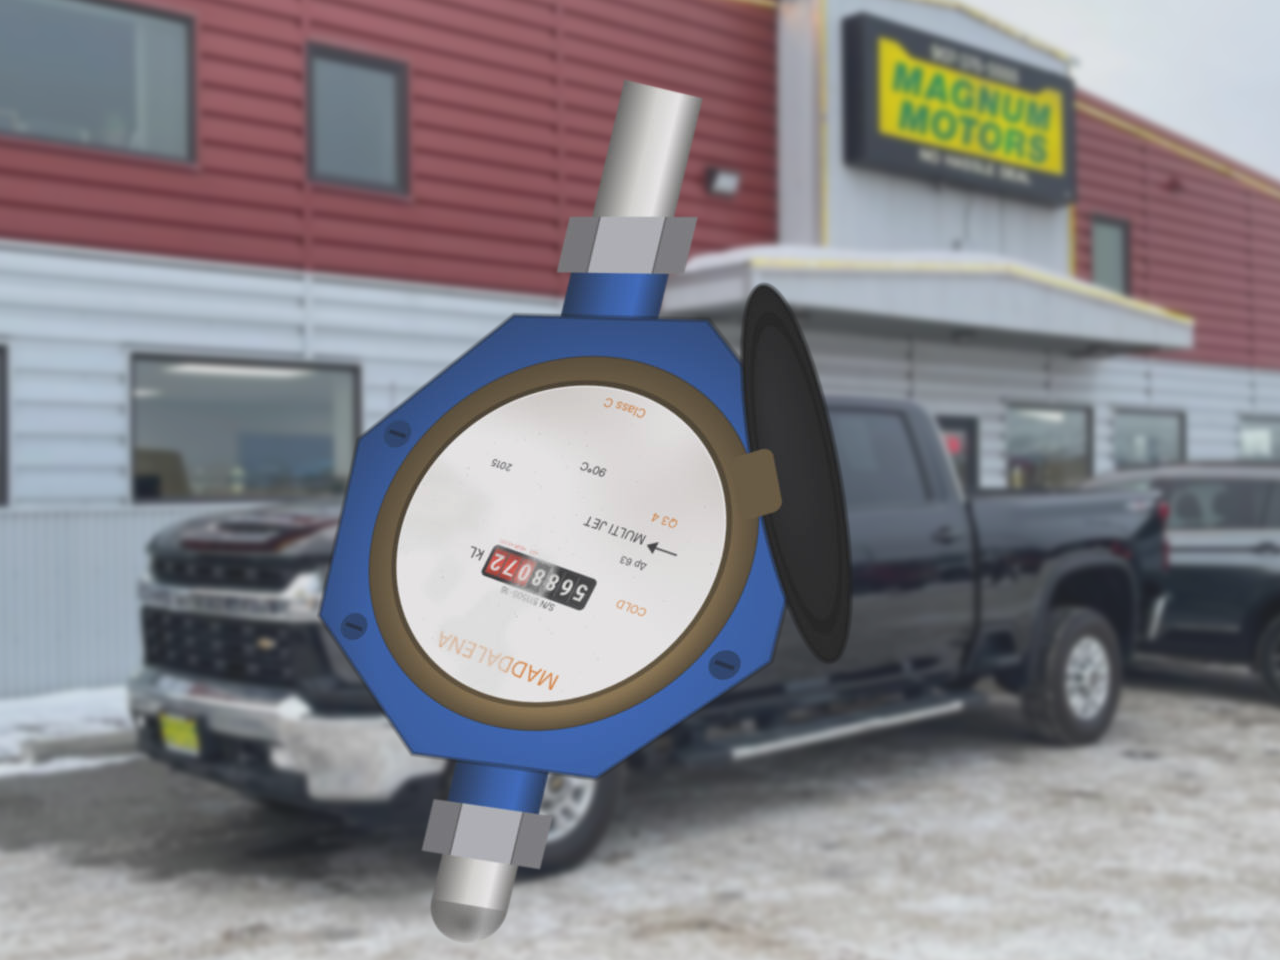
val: 5688.072
